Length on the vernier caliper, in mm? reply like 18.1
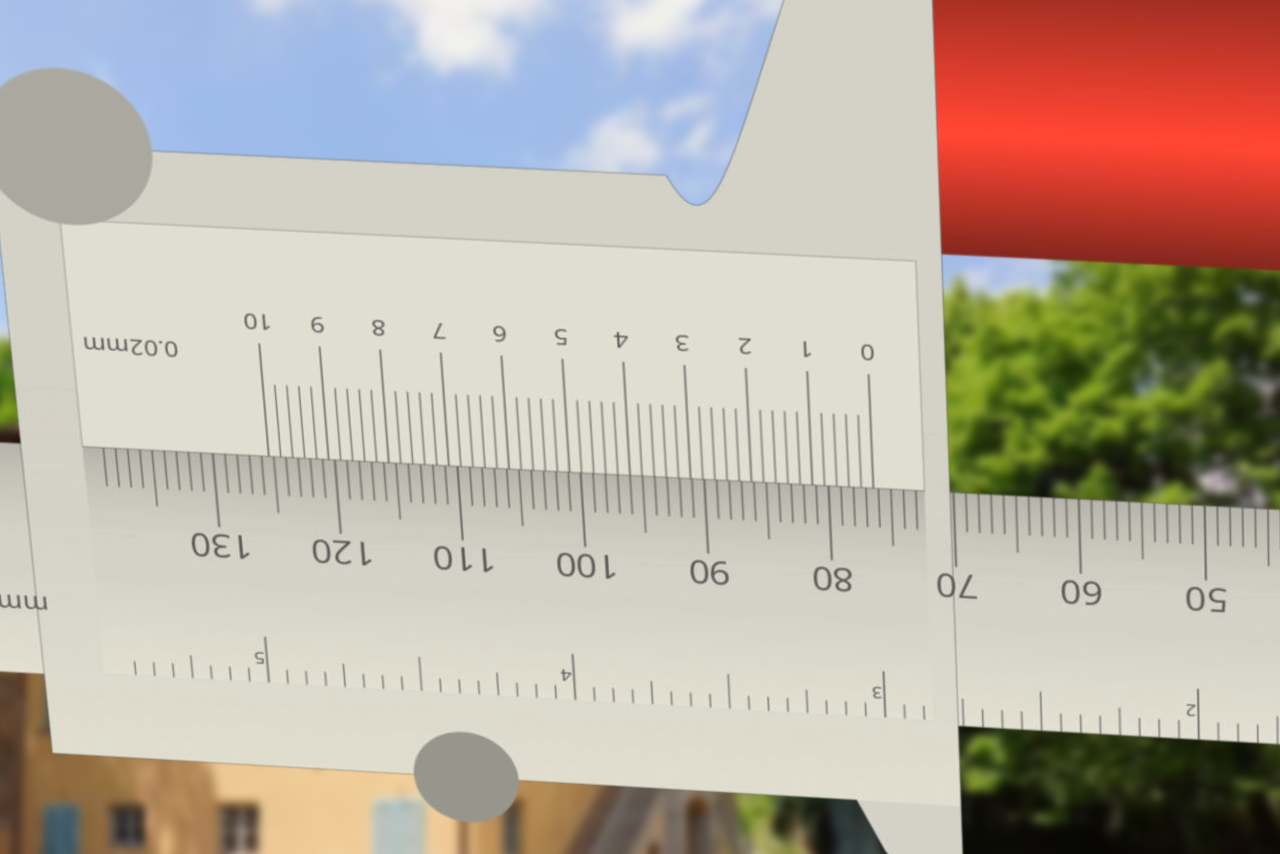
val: 76.4
